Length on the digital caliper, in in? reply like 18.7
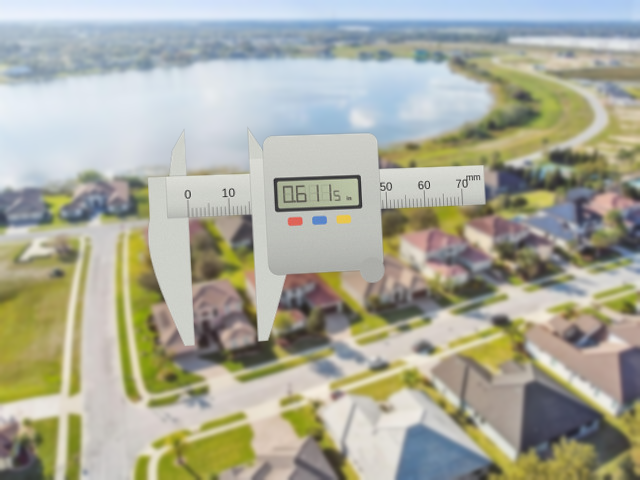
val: 0.6115
